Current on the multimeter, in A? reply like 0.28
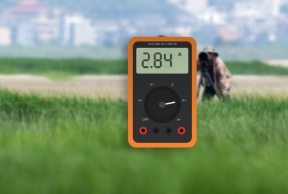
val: 2.84
